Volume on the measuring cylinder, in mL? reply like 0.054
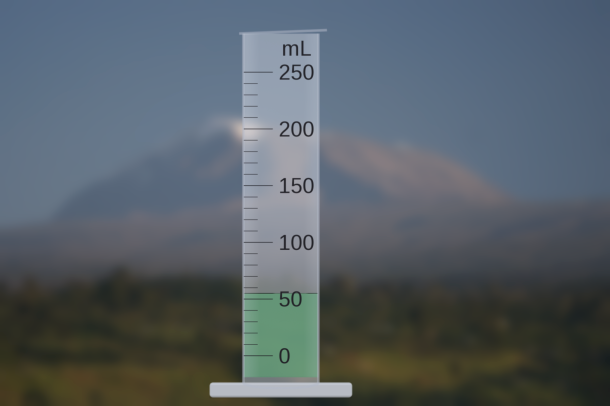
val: 55
